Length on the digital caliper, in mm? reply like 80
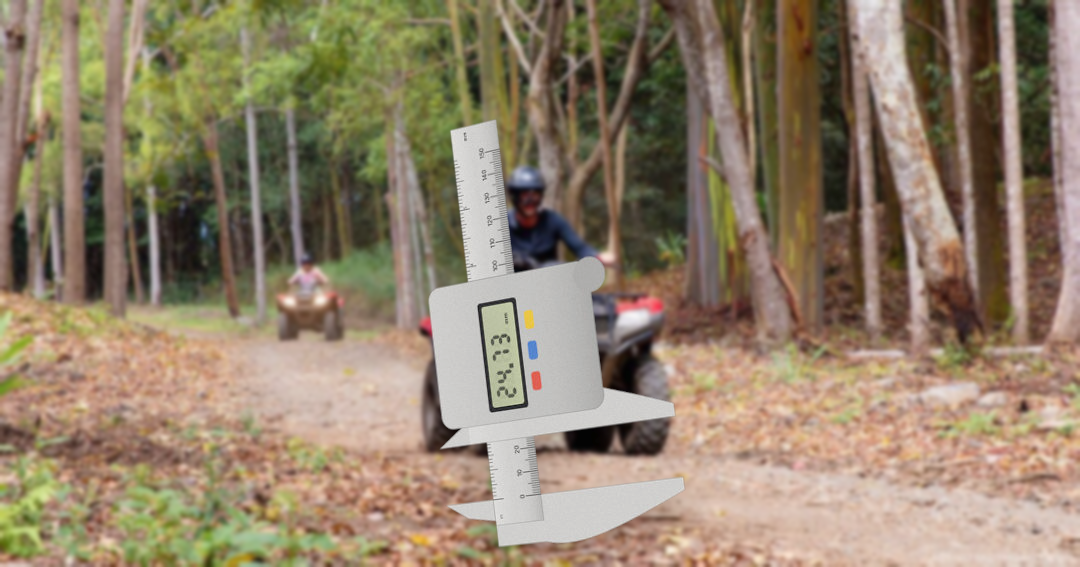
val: 24.73
